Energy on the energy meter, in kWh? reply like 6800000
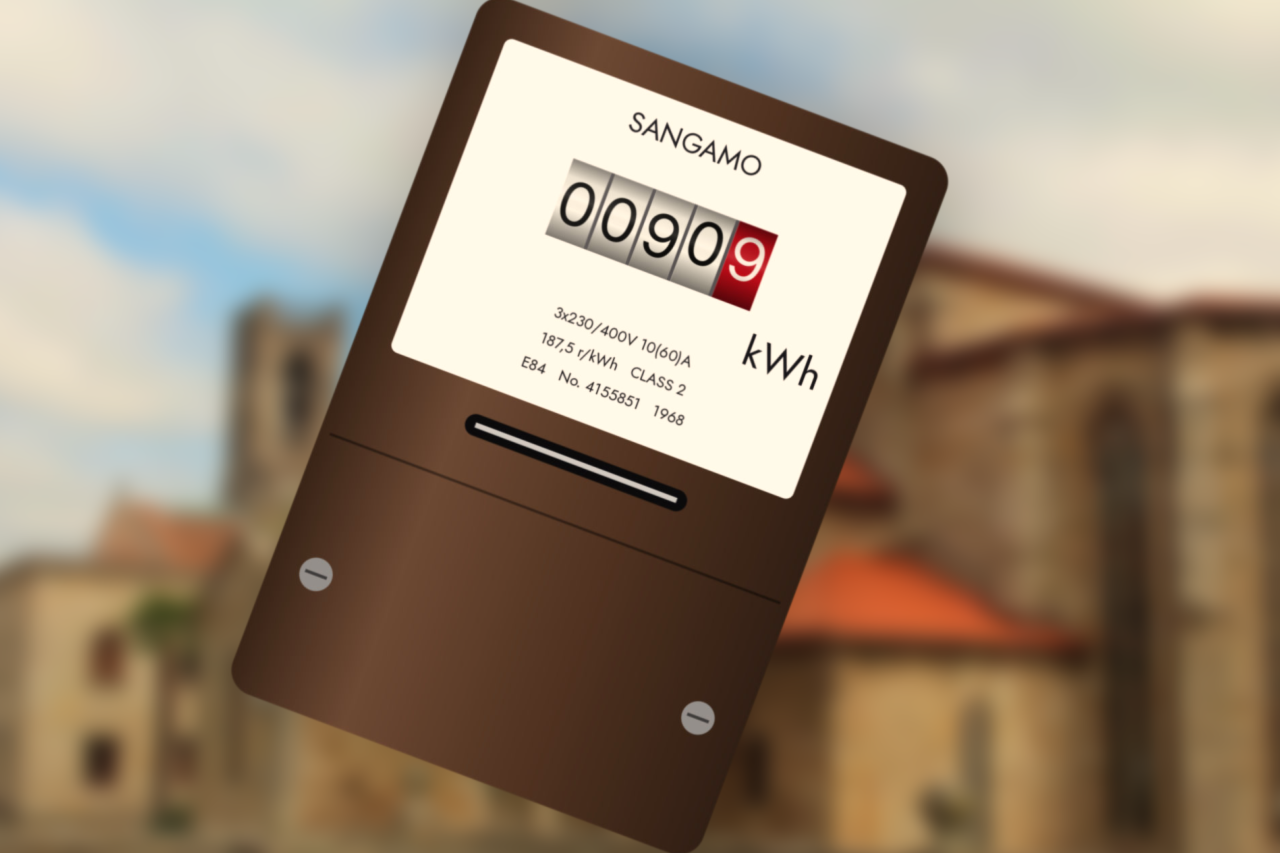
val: 90.9
